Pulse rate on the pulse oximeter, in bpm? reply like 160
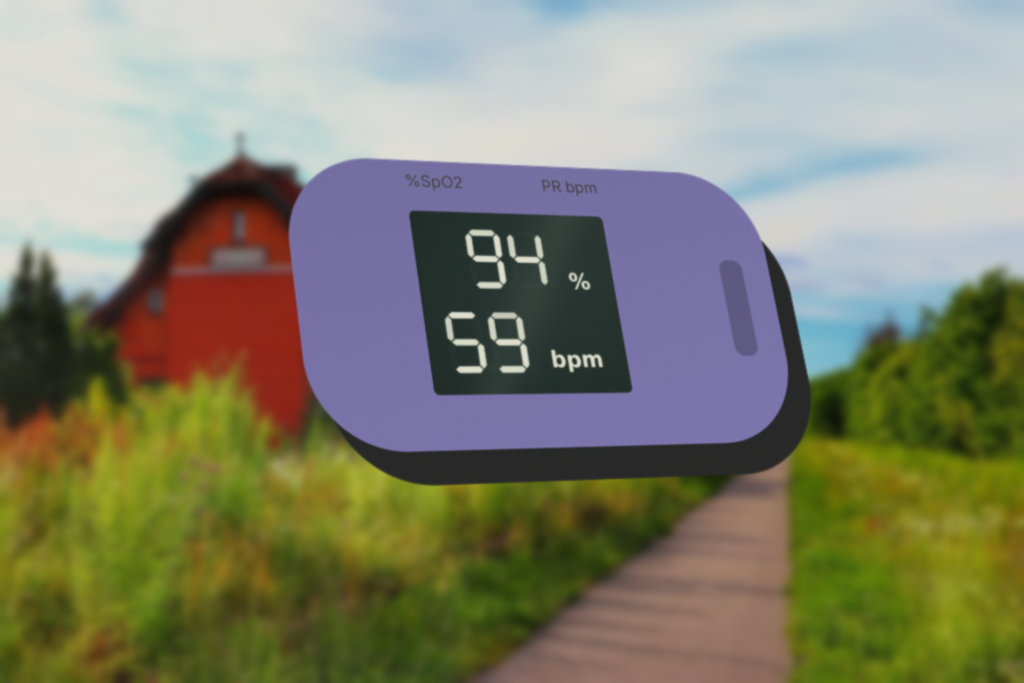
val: 59
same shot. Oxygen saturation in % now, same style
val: 94
